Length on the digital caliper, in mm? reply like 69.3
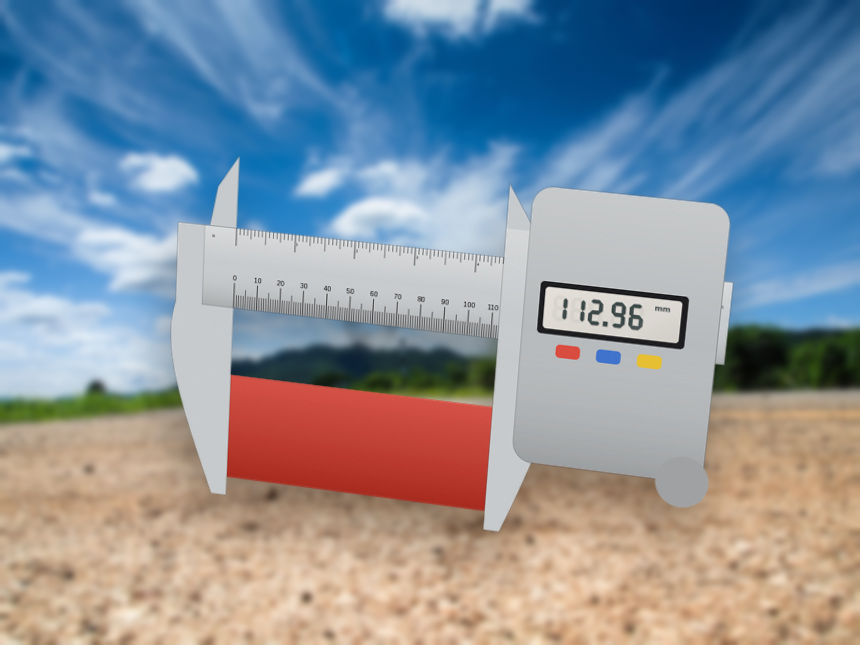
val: 112.96
